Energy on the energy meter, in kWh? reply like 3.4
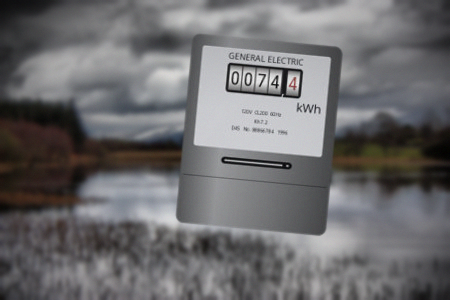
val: 74.4
